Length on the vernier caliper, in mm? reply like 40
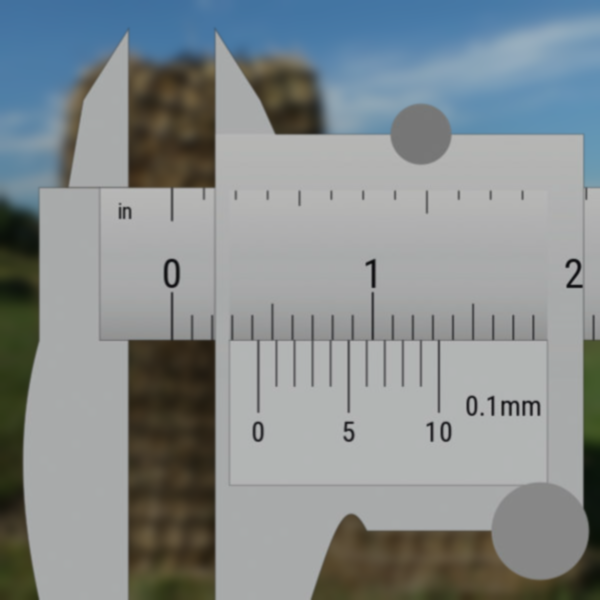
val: 4.3
